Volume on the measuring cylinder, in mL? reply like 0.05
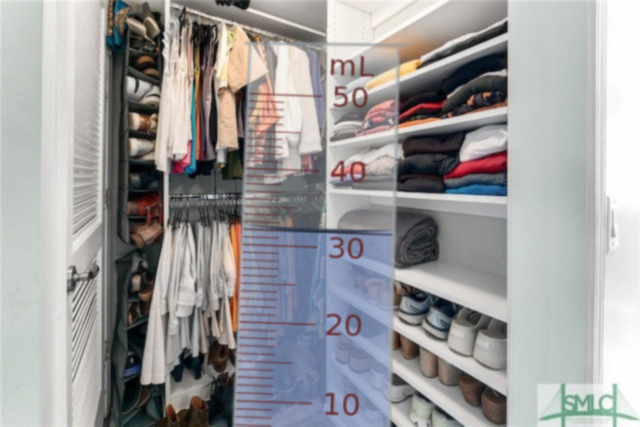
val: 32
